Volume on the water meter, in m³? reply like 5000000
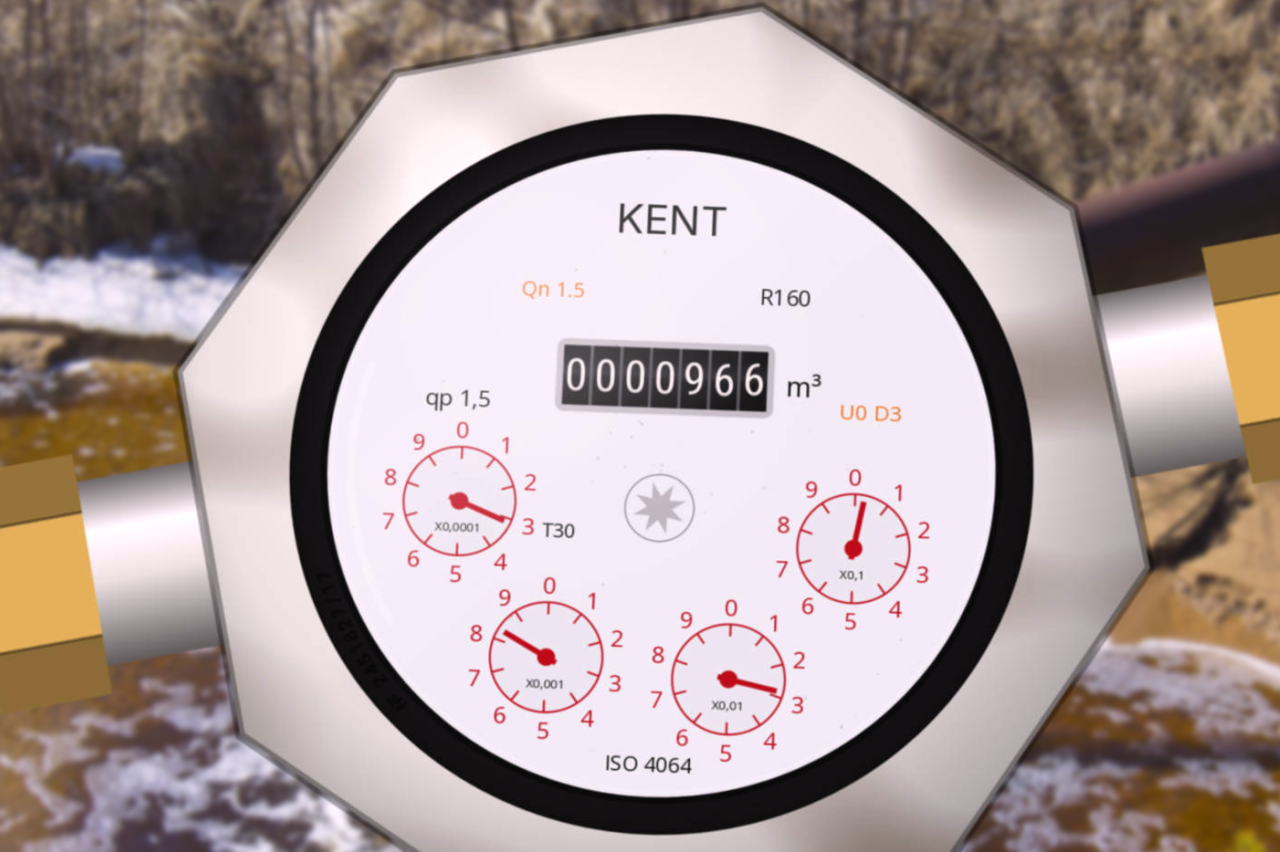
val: 966.0283
